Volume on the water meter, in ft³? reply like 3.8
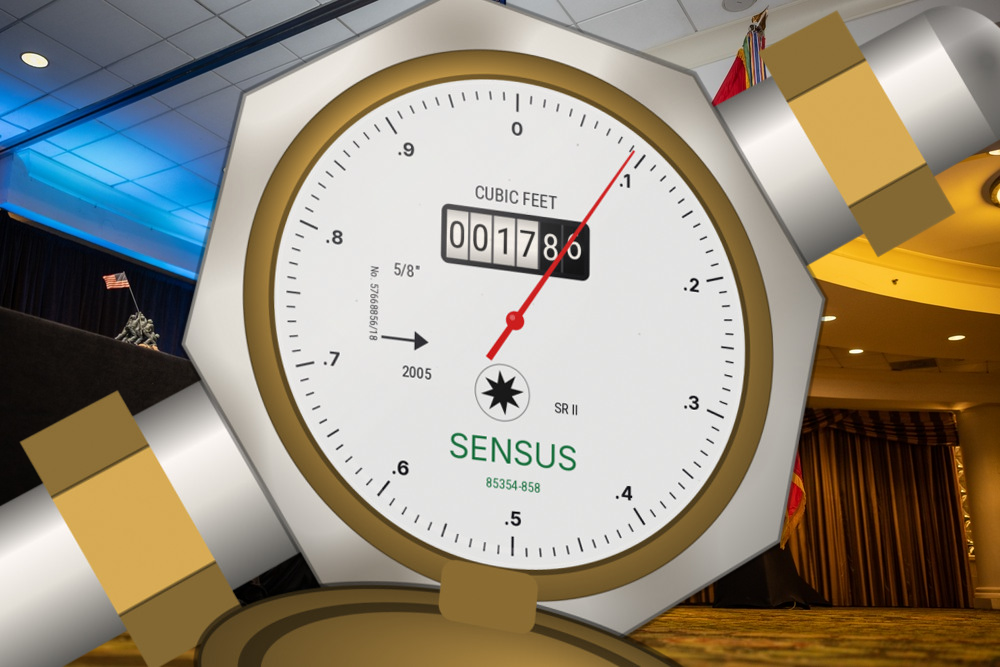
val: 1786.09
